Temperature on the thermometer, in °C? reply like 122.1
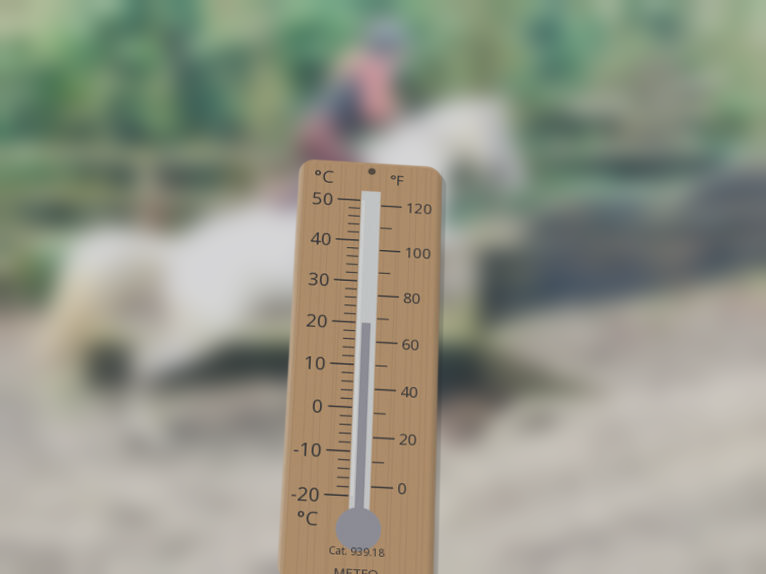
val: 20
